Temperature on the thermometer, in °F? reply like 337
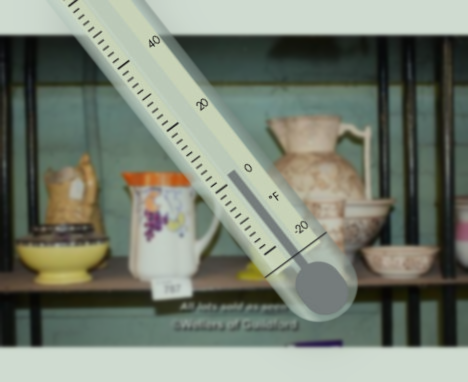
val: 2
